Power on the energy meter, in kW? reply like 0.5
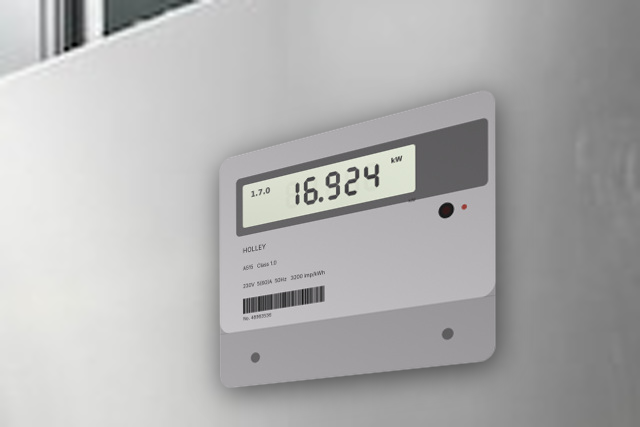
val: 16.924
